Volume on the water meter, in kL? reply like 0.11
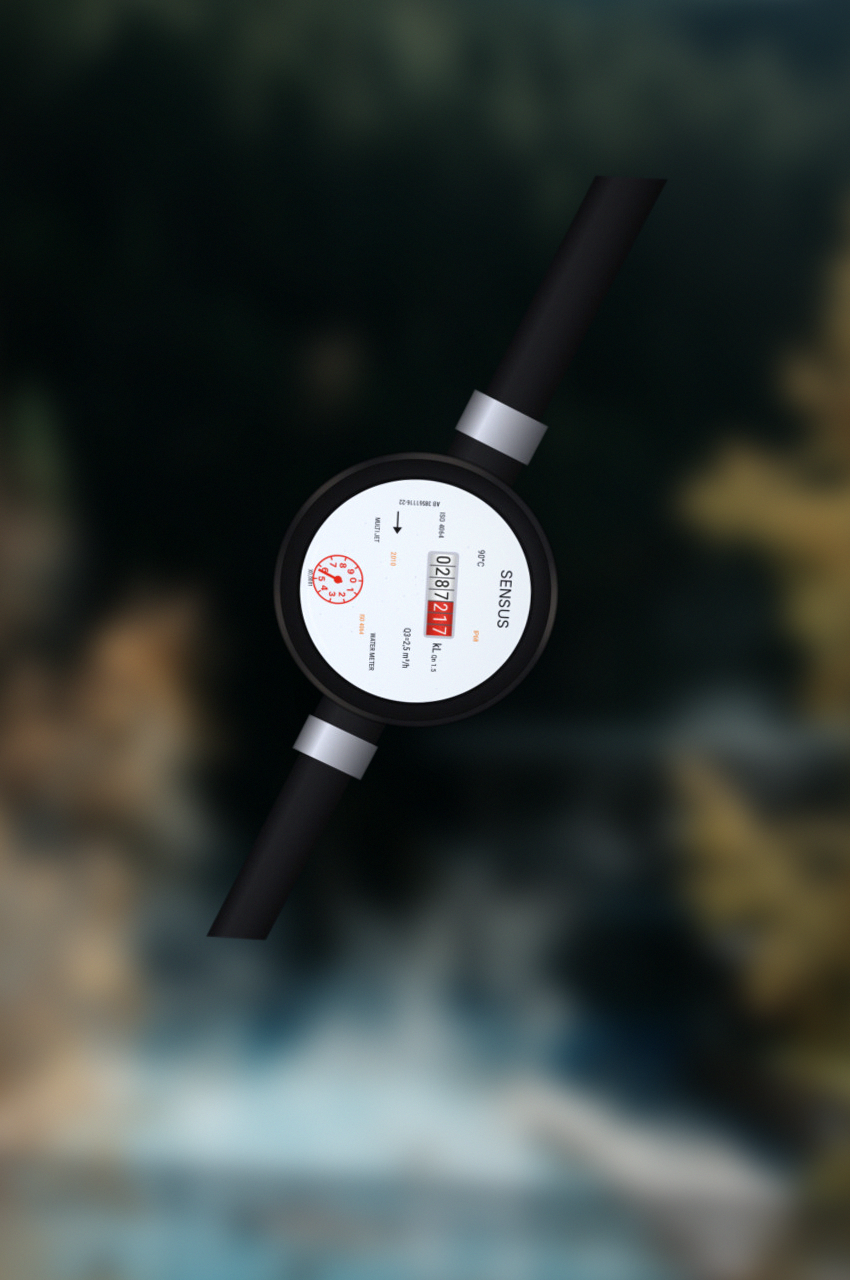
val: 287.2175
